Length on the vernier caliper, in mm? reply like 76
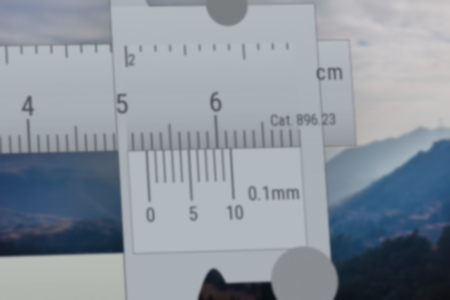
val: 52.4
